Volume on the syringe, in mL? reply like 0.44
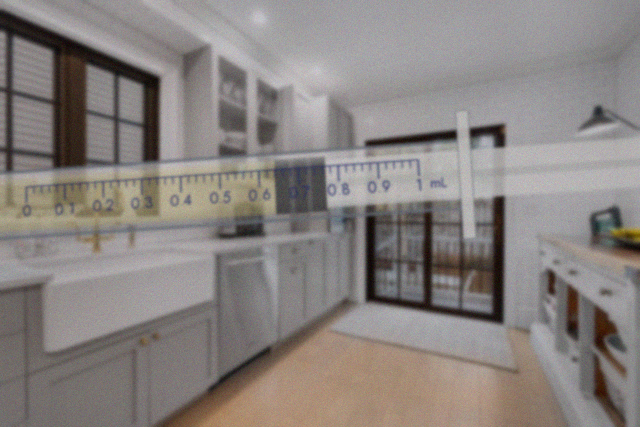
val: 0.64
